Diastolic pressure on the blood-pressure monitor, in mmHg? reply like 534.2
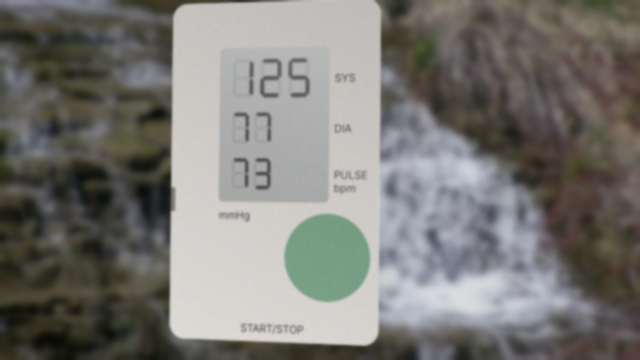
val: 77
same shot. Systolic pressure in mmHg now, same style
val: 125
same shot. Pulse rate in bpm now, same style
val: 73
